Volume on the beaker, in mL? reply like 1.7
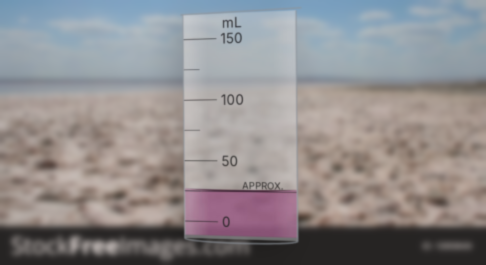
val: 25
